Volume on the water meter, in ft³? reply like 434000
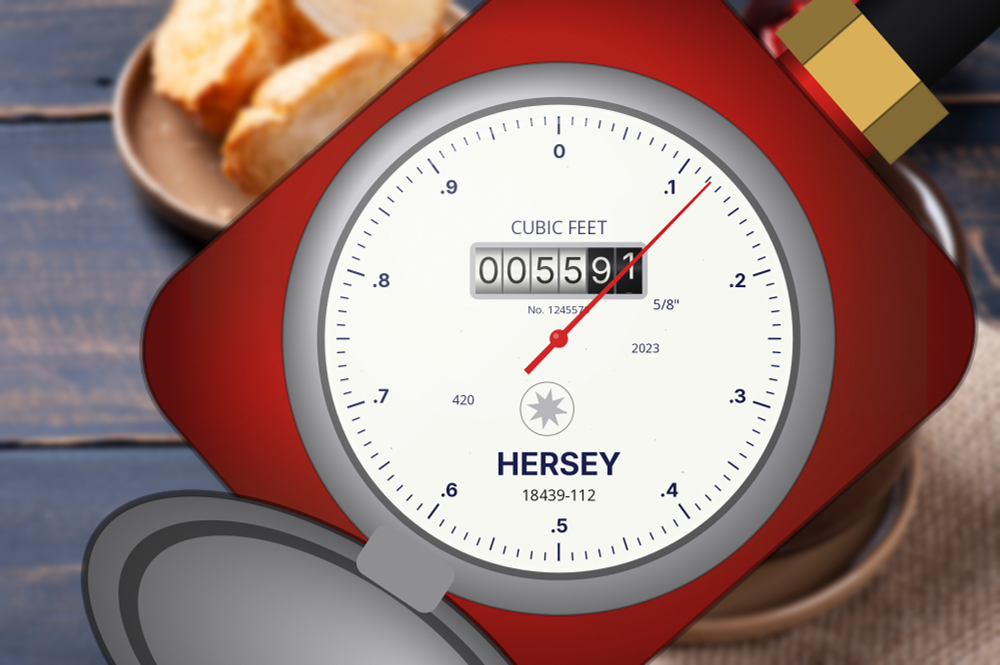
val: 5591.12
